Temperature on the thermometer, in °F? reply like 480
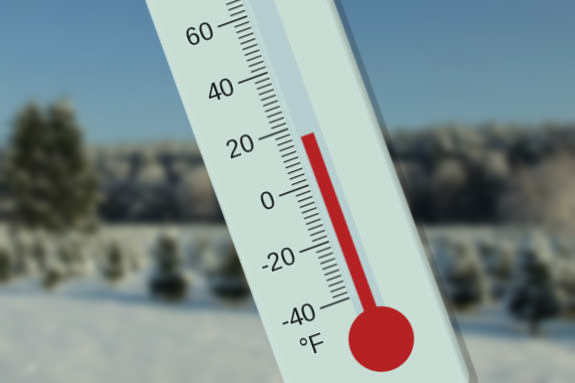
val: 16
